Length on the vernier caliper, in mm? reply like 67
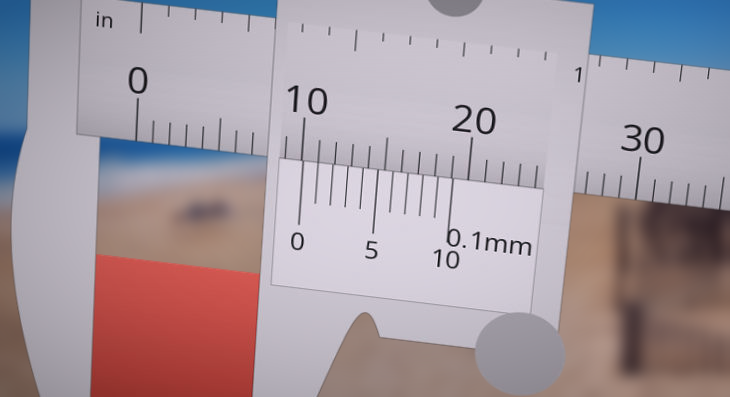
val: 10.1
